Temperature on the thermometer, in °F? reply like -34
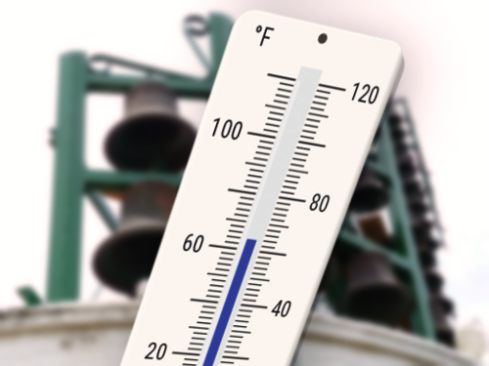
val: 64
